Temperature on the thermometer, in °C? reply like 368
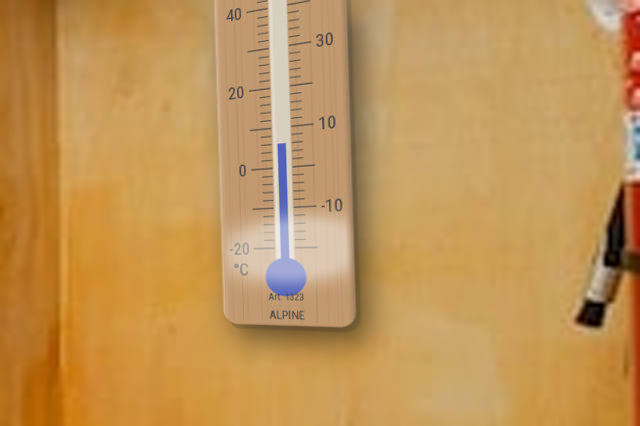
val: 6
